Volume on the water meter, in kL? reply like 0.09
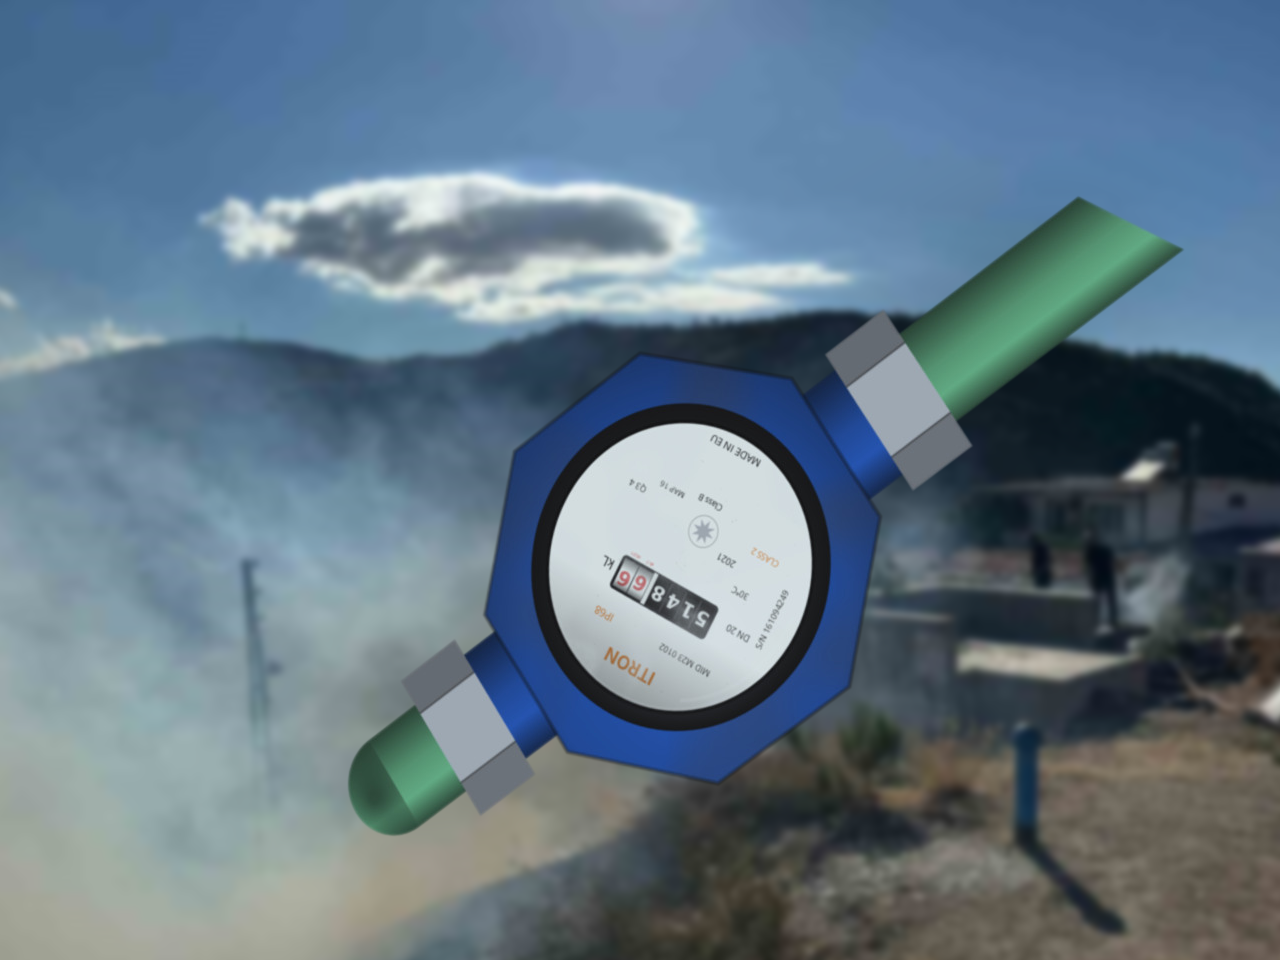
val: 5148.66
